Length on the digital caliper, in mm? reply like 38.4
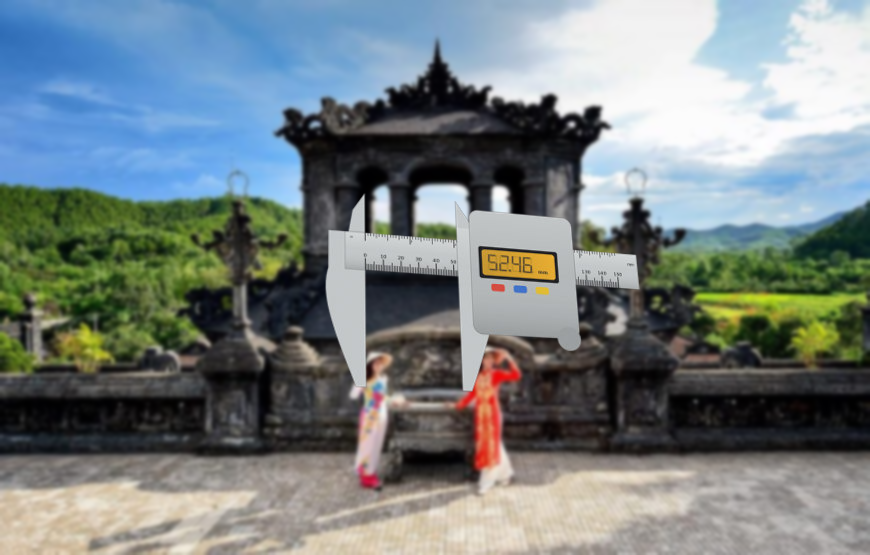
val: 52.46
